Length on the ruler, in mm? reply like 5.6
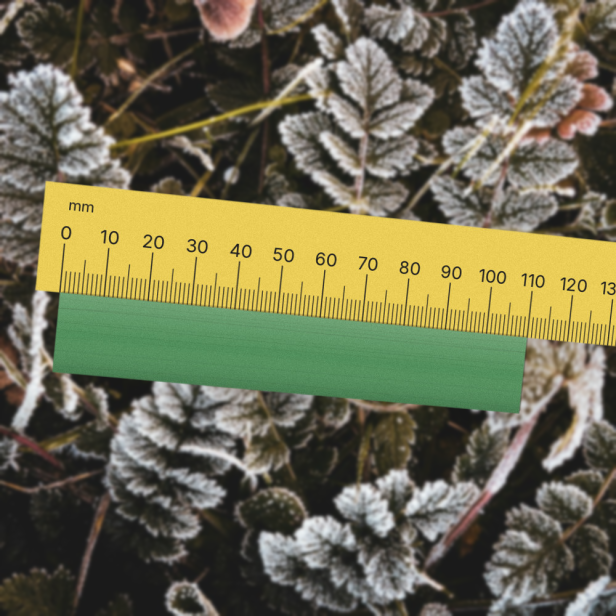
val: 110
